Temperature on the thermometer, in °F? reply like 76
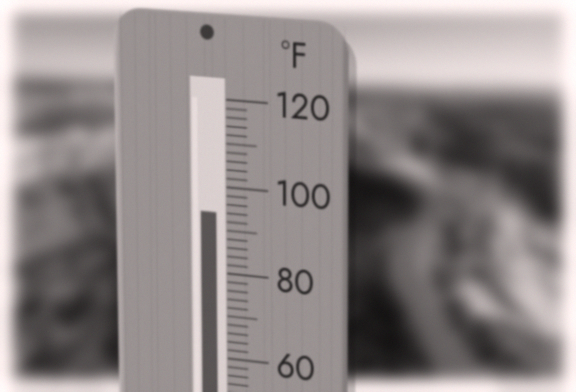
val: 94
